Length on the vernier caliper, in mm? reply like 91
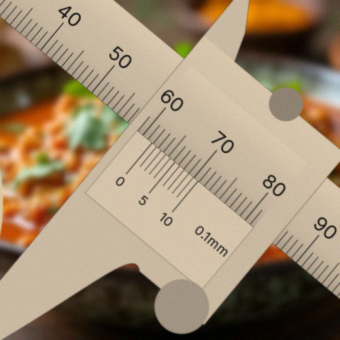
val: 61.8
